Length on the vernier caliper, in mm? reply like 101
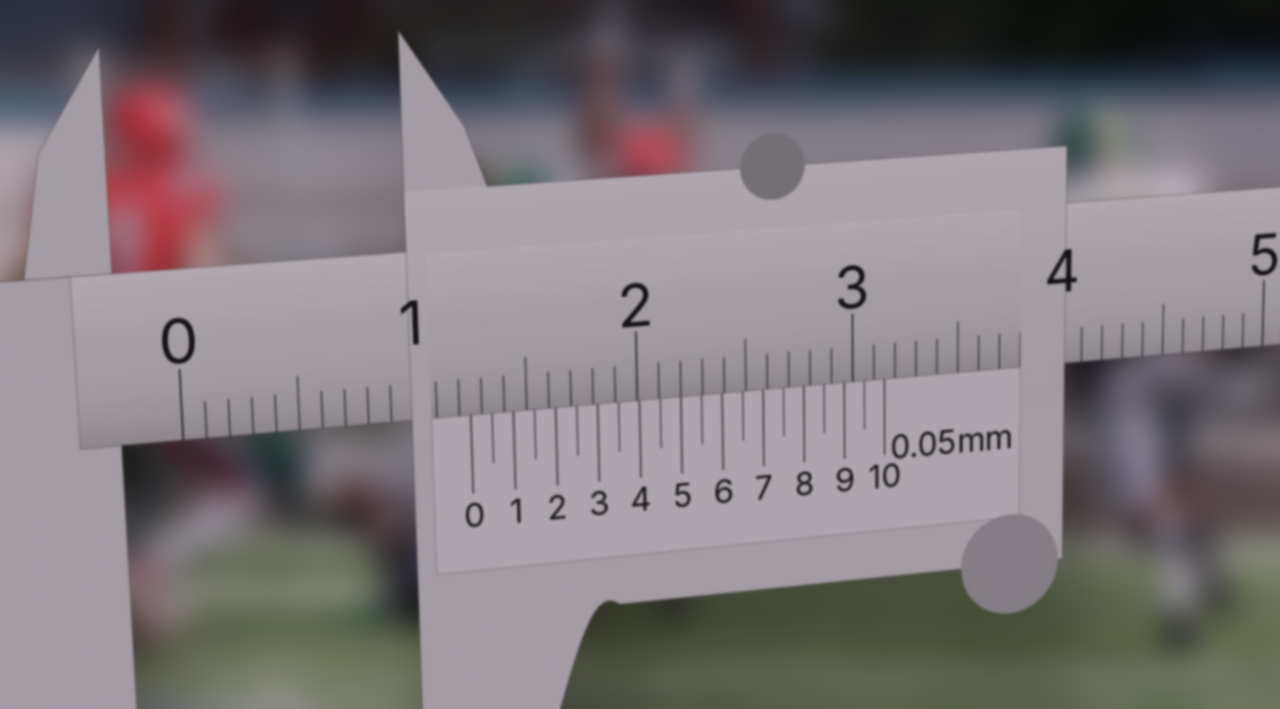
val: 12.5
